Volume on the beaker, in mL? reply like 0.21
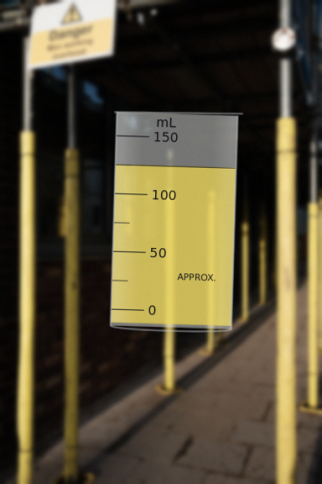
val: 125
